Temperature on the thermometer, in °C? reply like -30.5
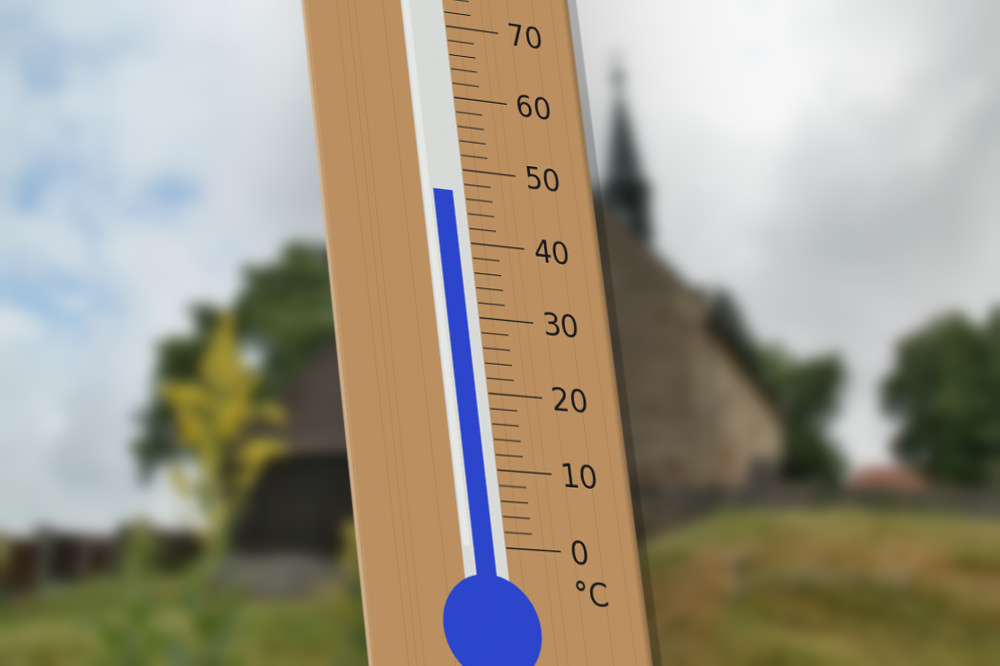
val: 47
